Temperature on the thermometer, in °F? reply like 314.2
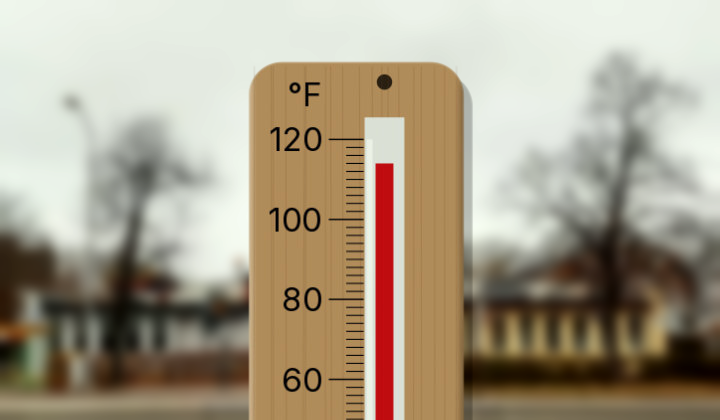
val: 114
